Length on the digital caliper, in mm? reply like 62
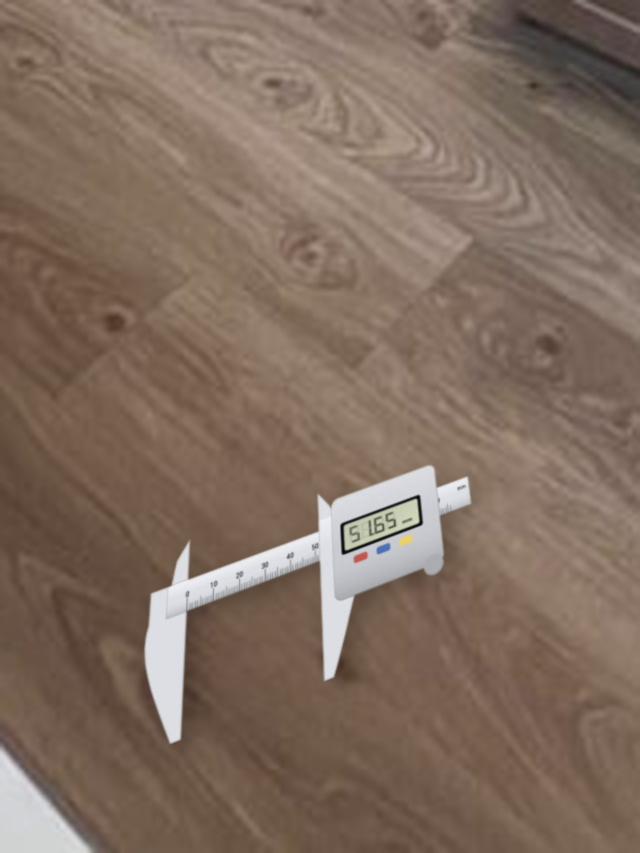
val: 51.65
